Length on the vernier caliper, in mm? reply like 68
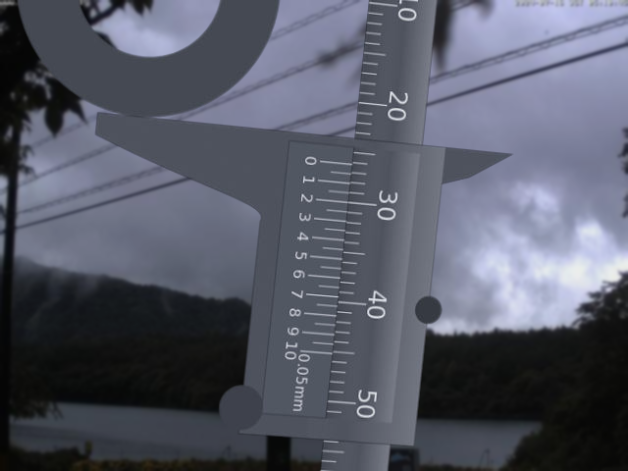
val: 26.2
